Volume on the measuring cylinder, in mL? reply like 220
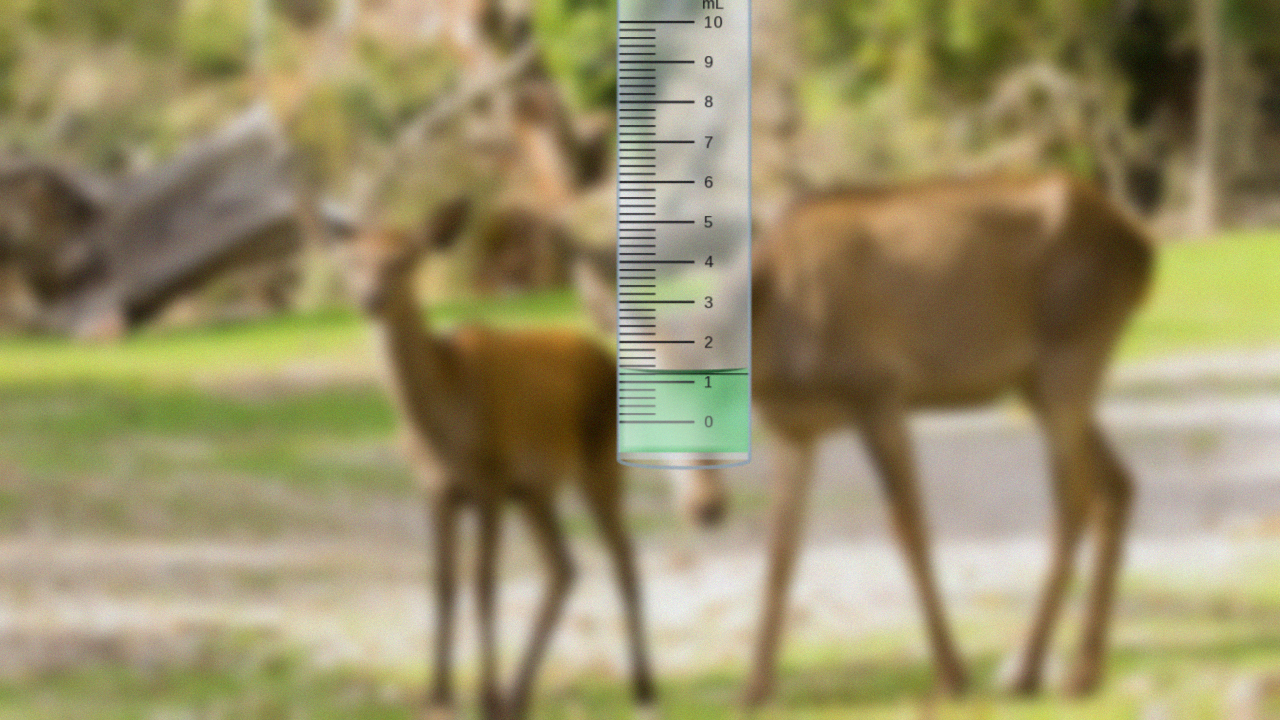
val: 1.2
